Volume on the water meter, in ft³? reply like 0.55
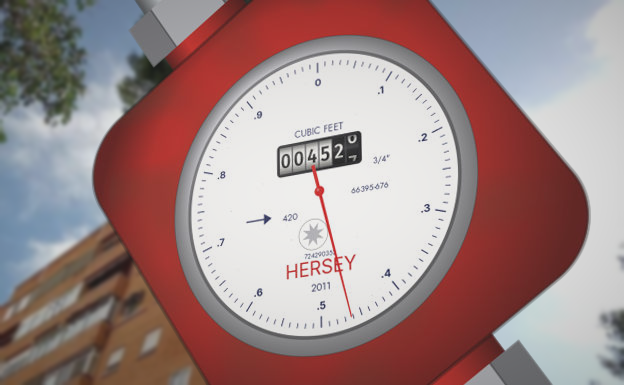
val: 4526.46
